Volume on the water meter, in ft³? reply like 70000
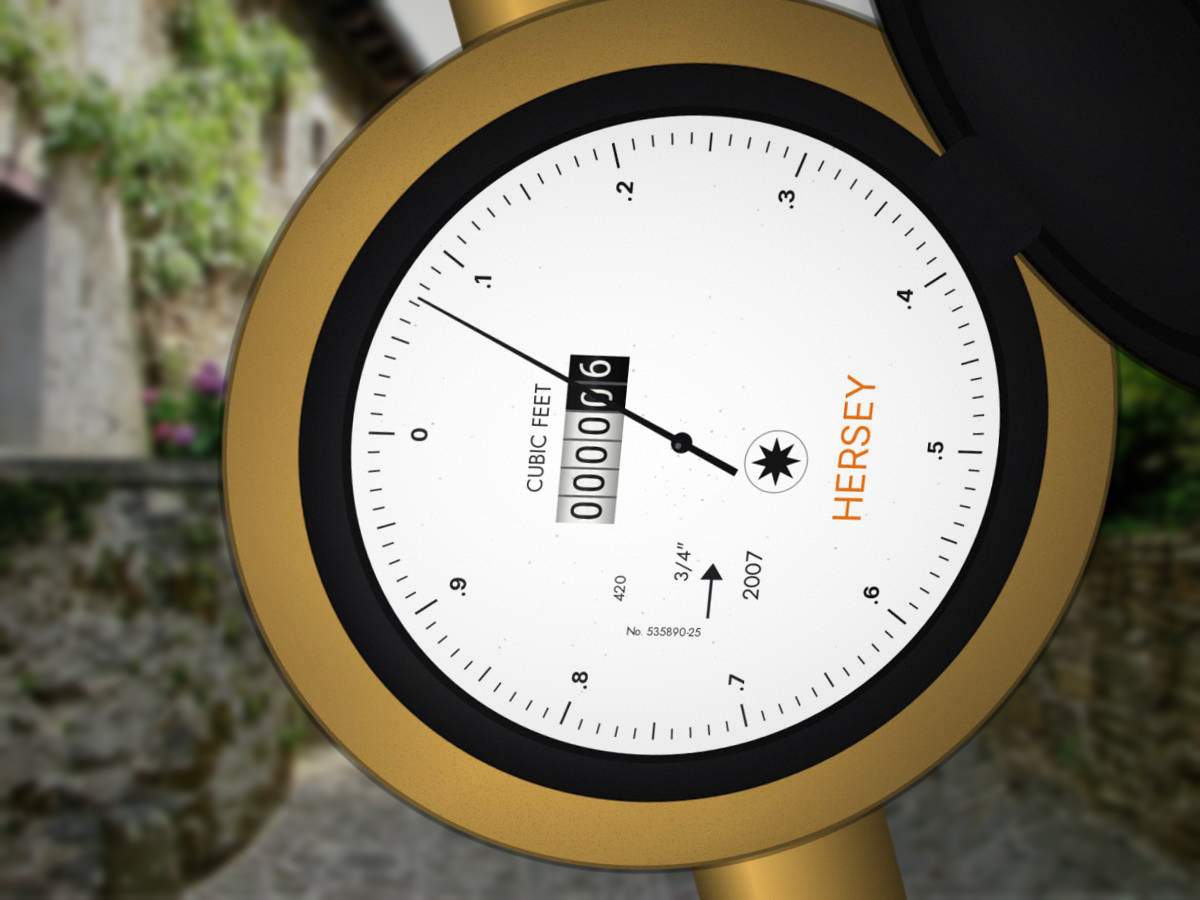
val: 6.07
